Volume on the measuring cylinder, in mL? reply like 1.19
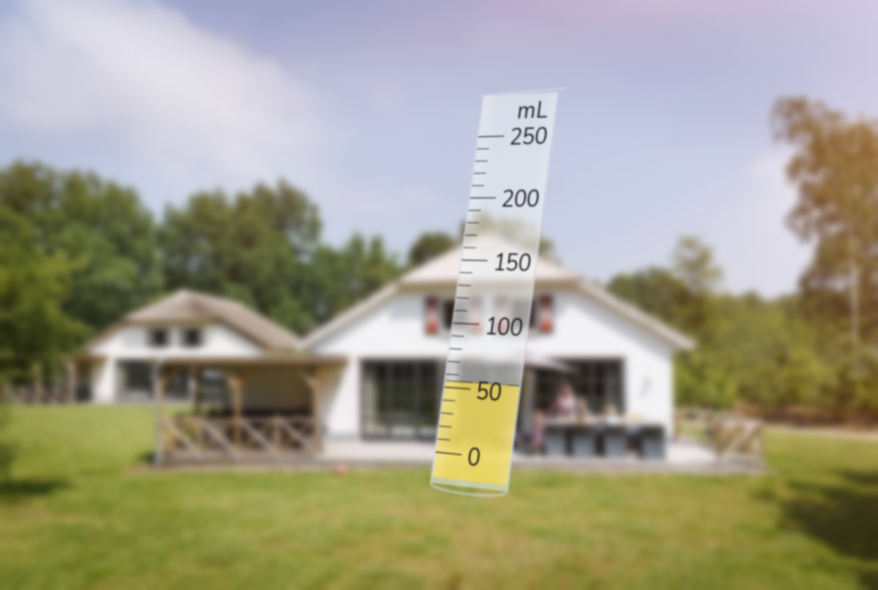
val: 55
